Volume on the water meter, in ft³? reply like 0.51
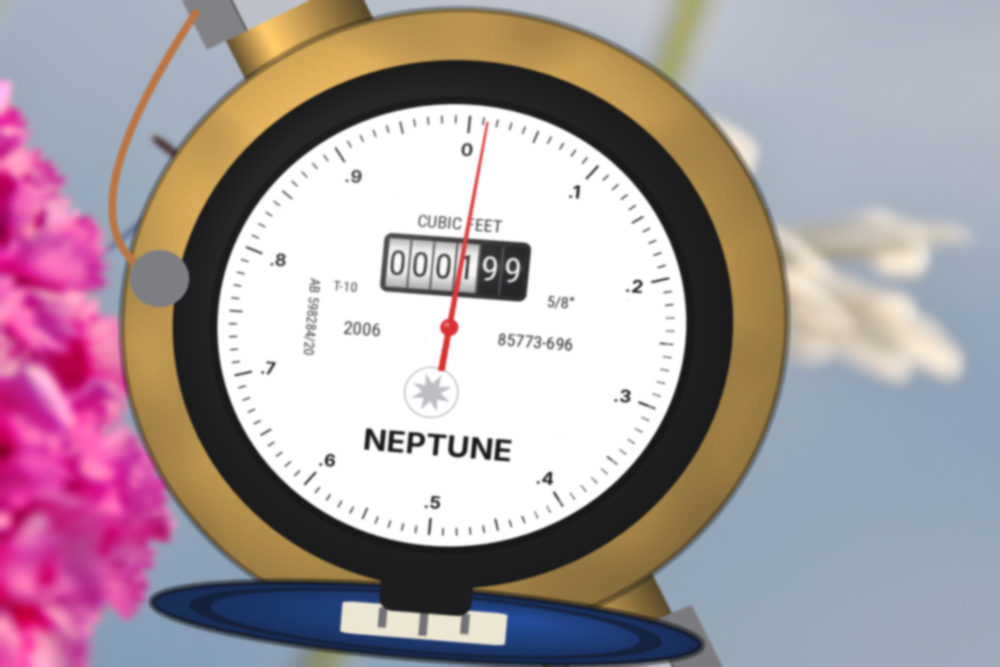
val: 199.01
